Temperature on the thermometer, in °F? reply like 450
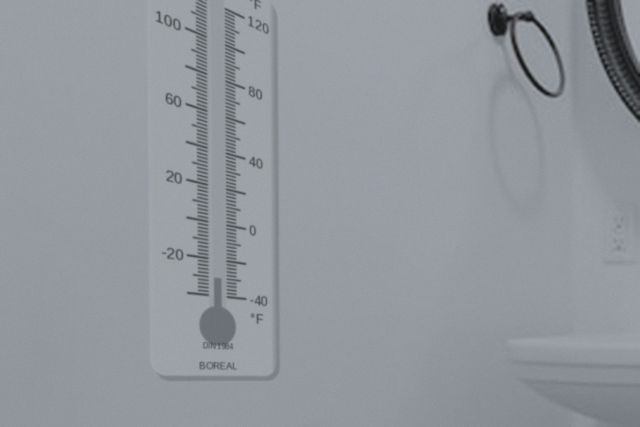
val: -30
